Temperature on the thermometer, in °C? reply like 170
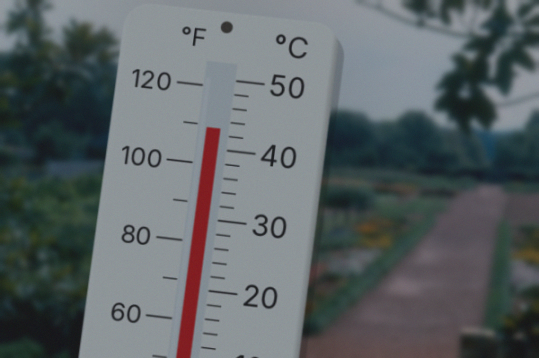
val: 43
